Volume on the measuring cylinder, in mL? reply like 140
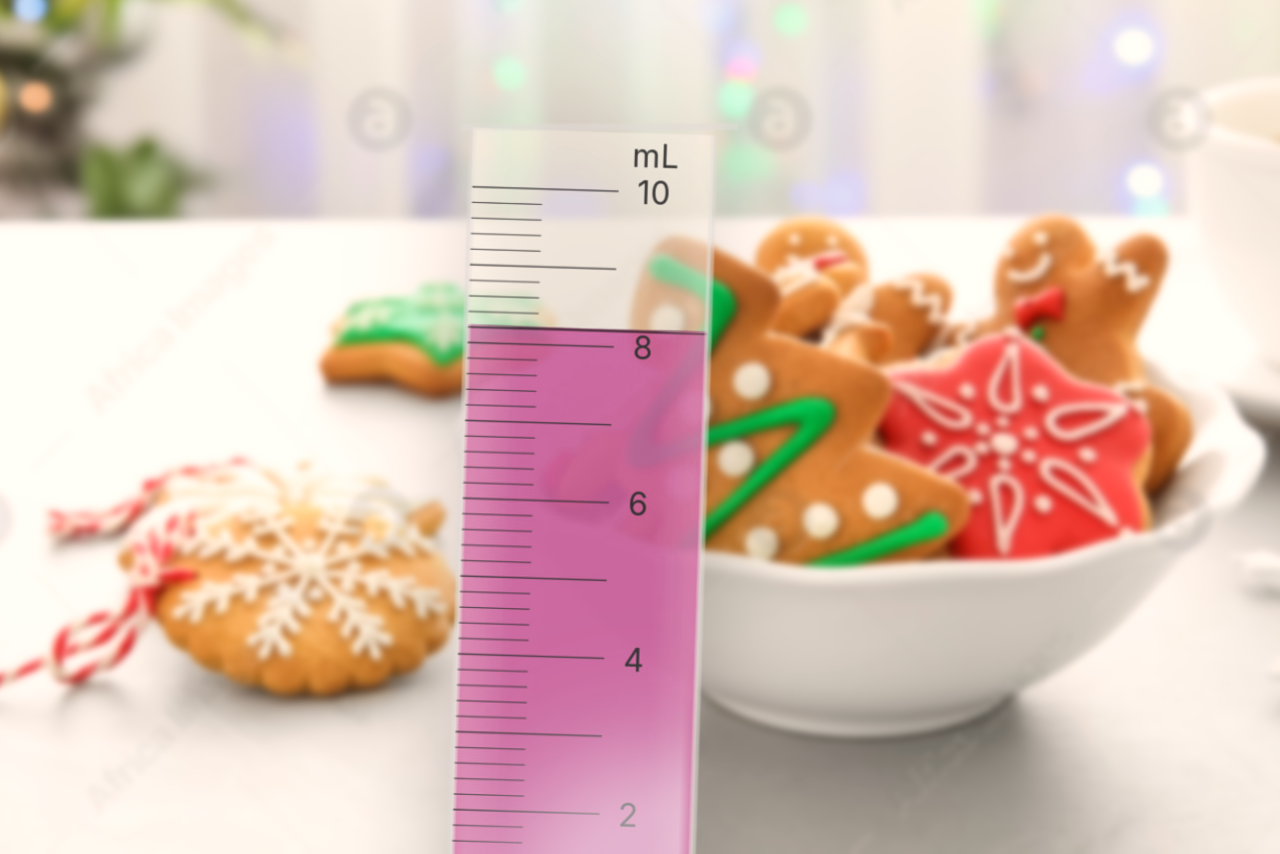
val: 8.2
